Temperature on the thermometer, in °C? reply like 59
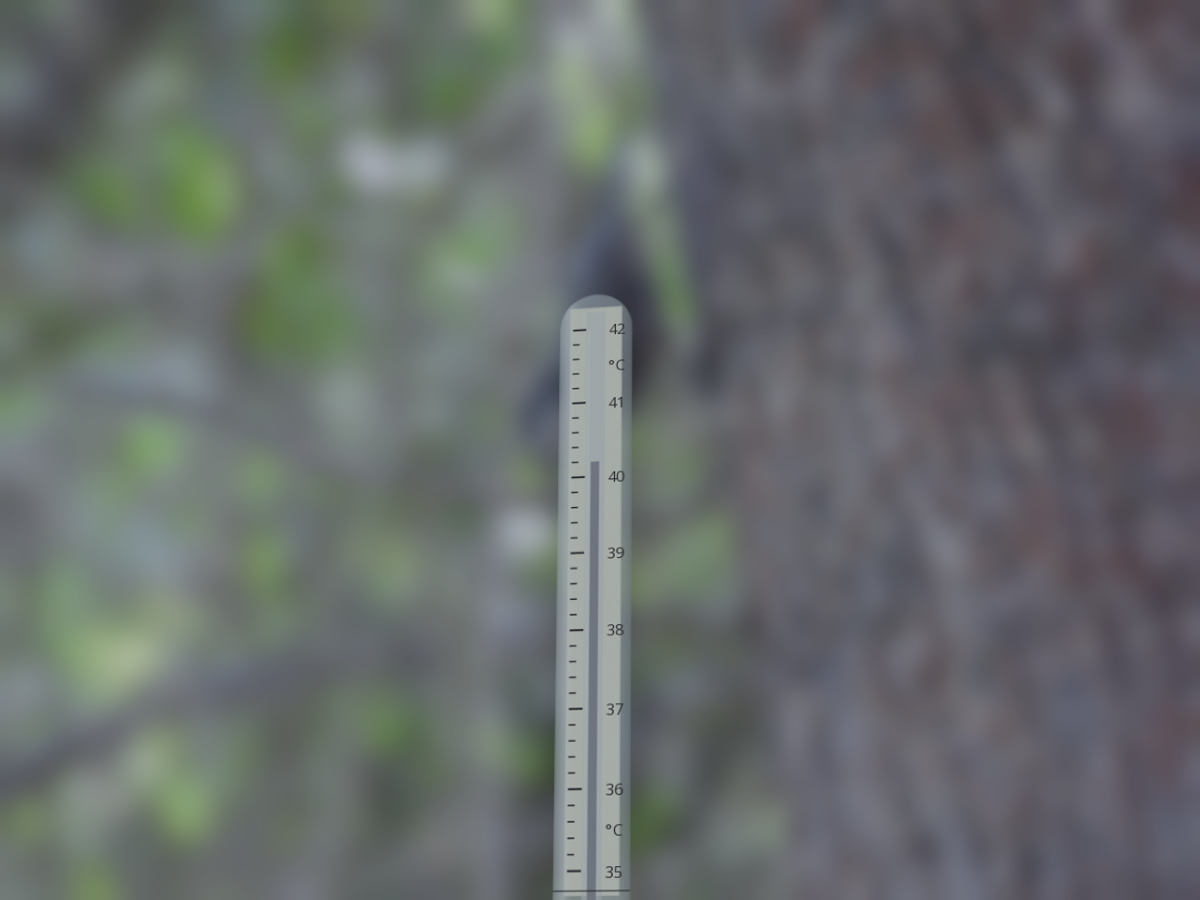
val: 40.2
